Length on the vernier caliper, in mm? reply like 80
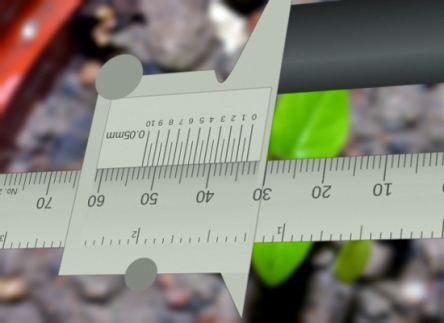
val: 33.6
